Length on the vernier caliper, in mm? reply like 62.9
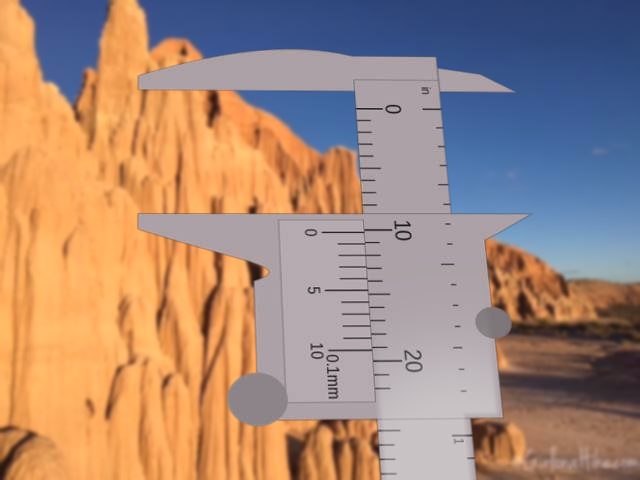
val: 10.2
